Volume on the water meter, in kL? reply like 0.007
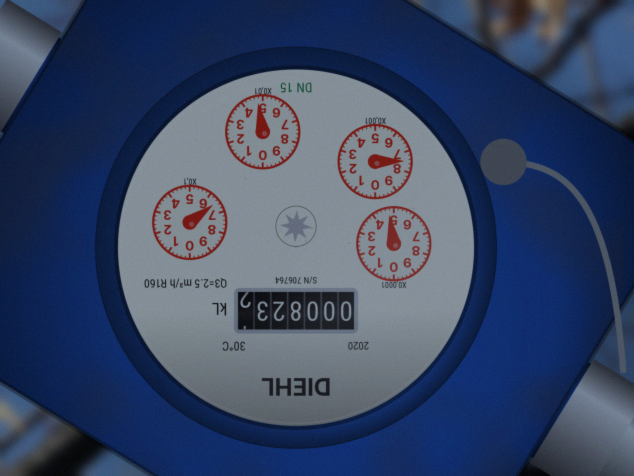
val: 8231.6474
